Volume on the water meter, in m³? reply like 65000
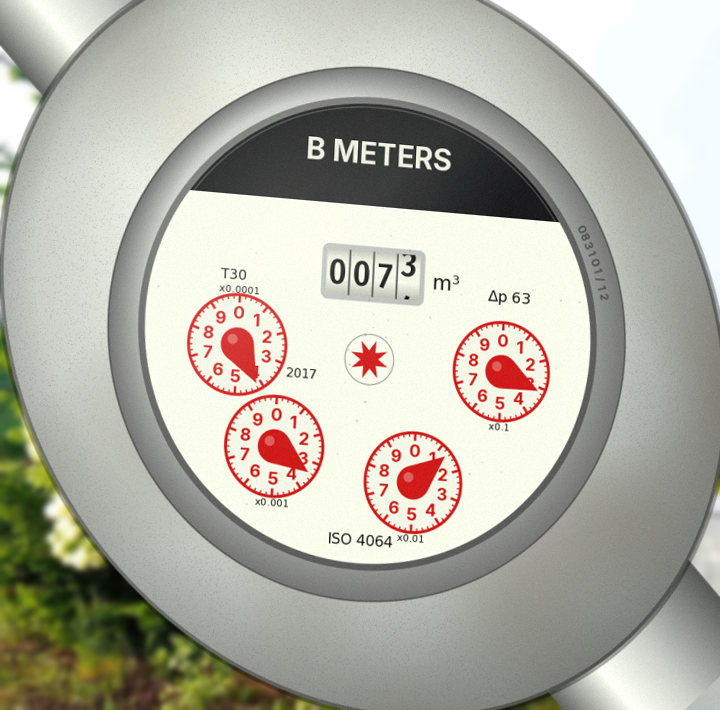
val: 73.3134
